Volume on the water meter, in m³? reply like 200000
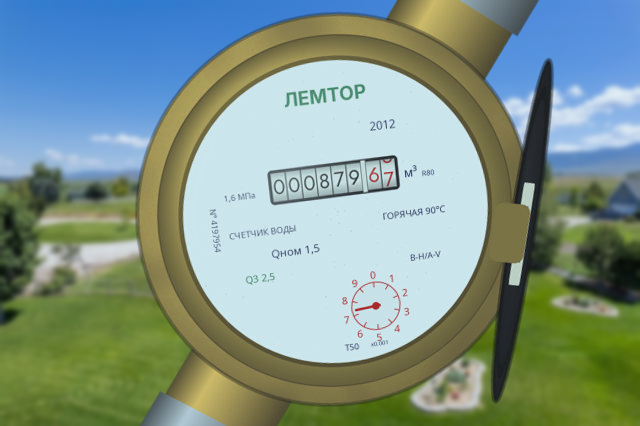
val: 879.667
